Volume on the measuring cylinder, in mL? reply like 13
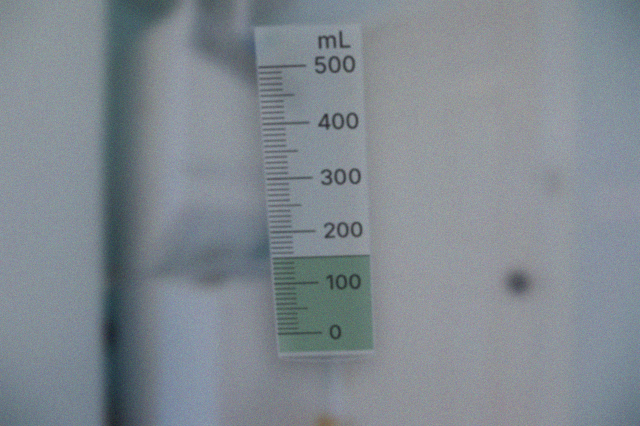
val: 150
